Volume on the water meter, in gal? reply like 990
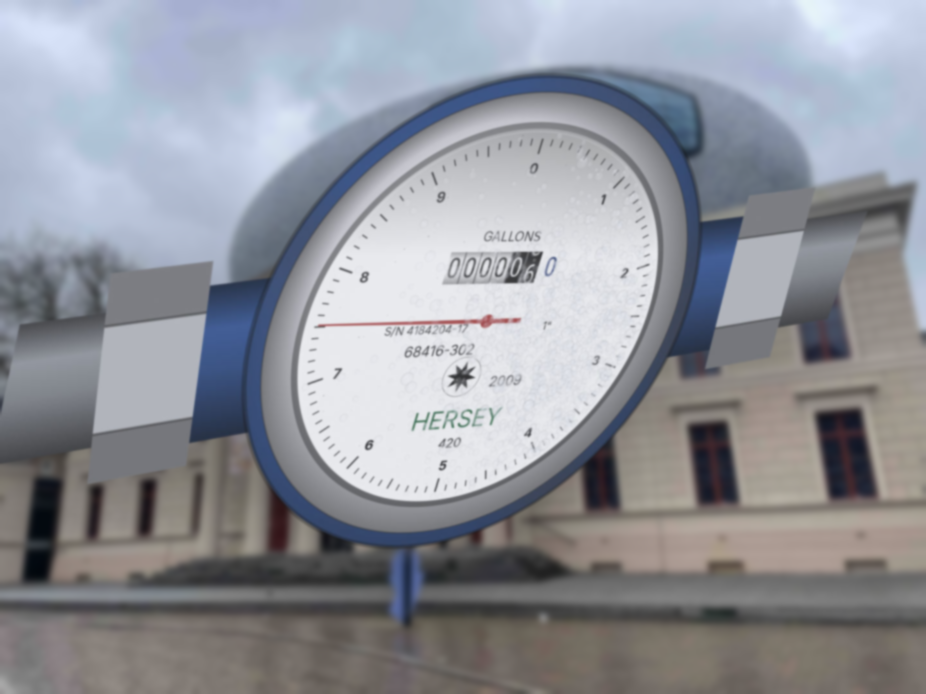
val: 57.5
